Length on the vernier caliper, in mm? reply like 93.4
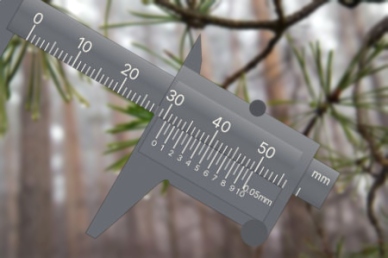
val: 30.6
